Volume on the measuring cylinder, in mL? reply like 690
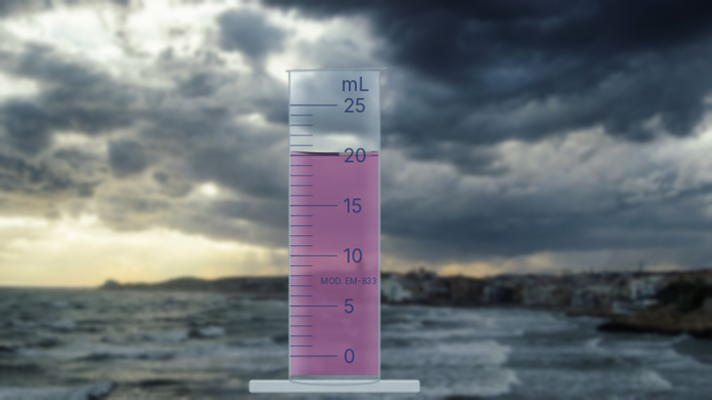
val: 20
